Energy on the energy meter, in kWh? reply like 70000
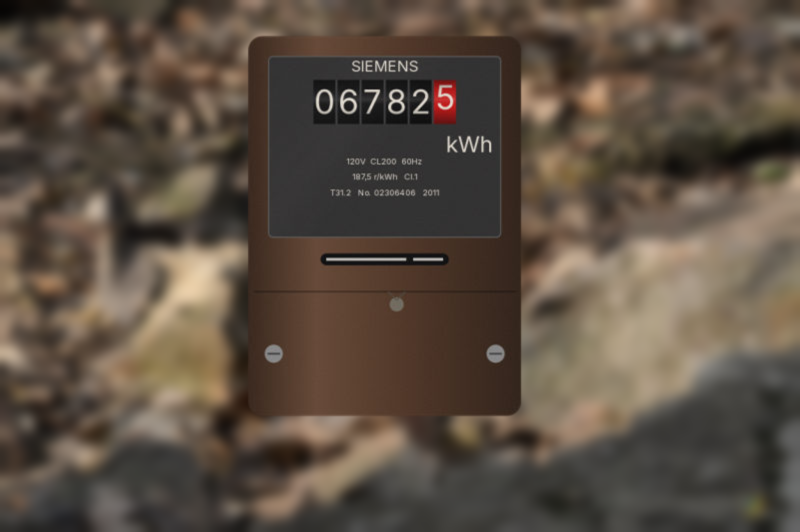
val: 6782.5
